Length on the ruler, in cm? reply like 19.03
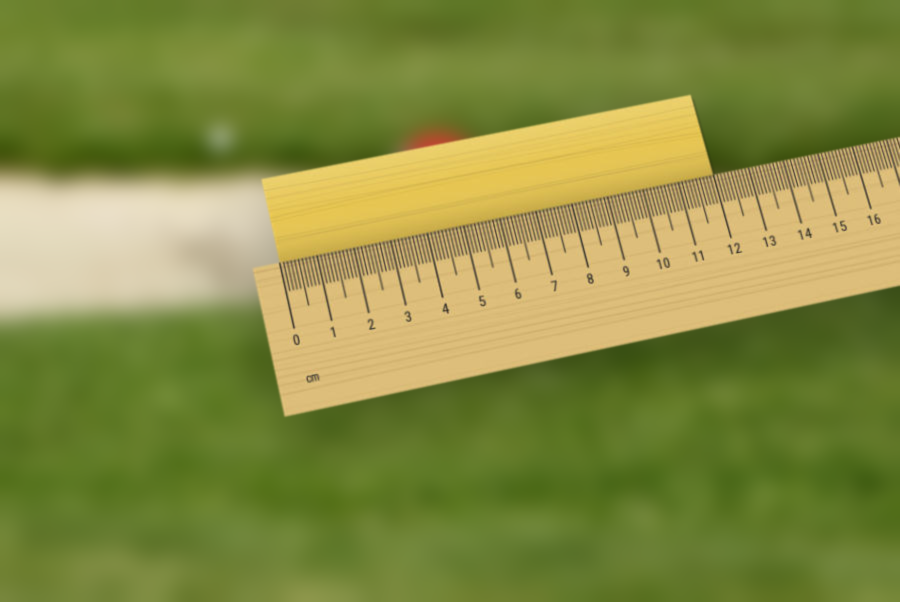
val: 12
